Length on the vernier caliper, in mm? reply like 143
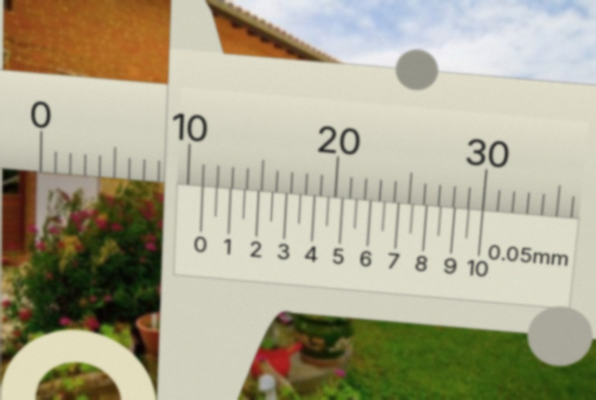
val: 11.0
